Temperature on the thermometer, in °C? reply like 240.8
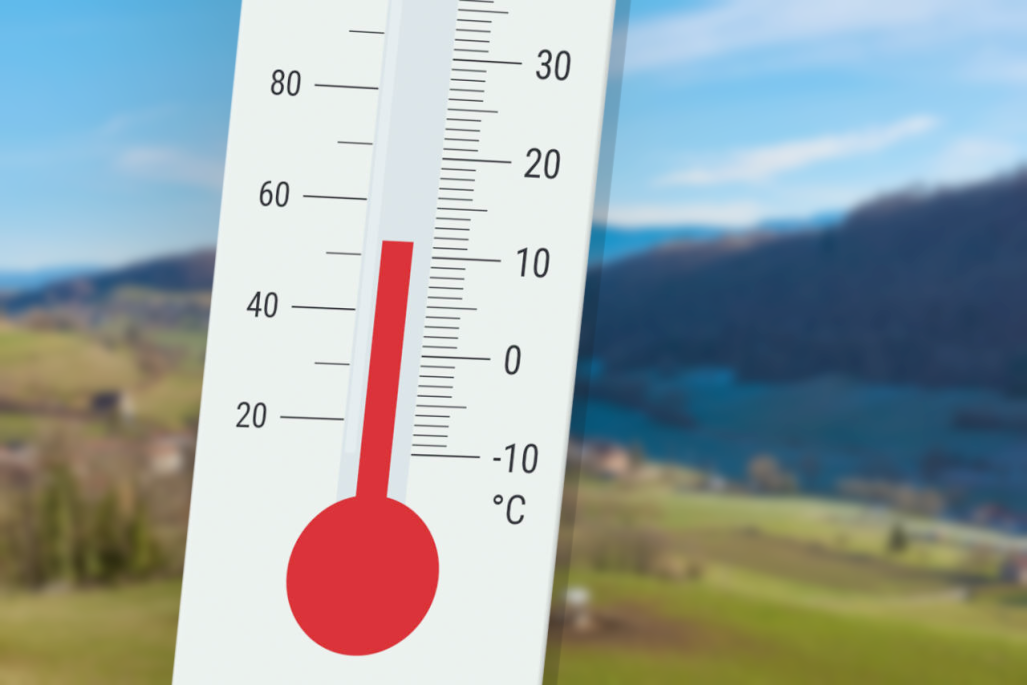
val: 11.5
